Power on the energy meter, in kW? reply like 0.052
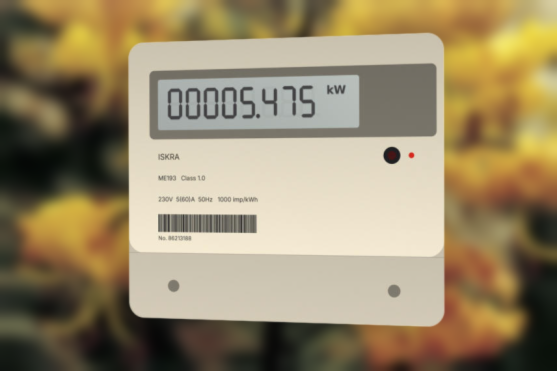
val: 5.475
